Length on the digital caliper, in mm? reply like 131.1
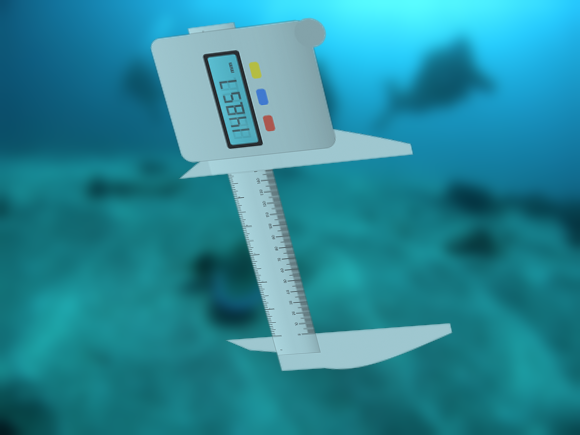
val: 148.57
